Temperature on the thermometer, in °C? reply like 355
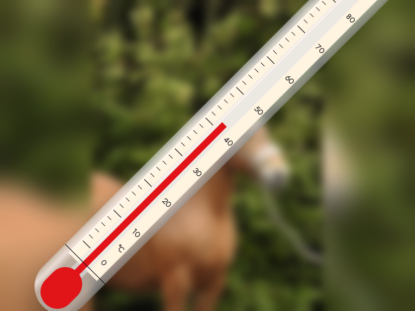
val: 42
